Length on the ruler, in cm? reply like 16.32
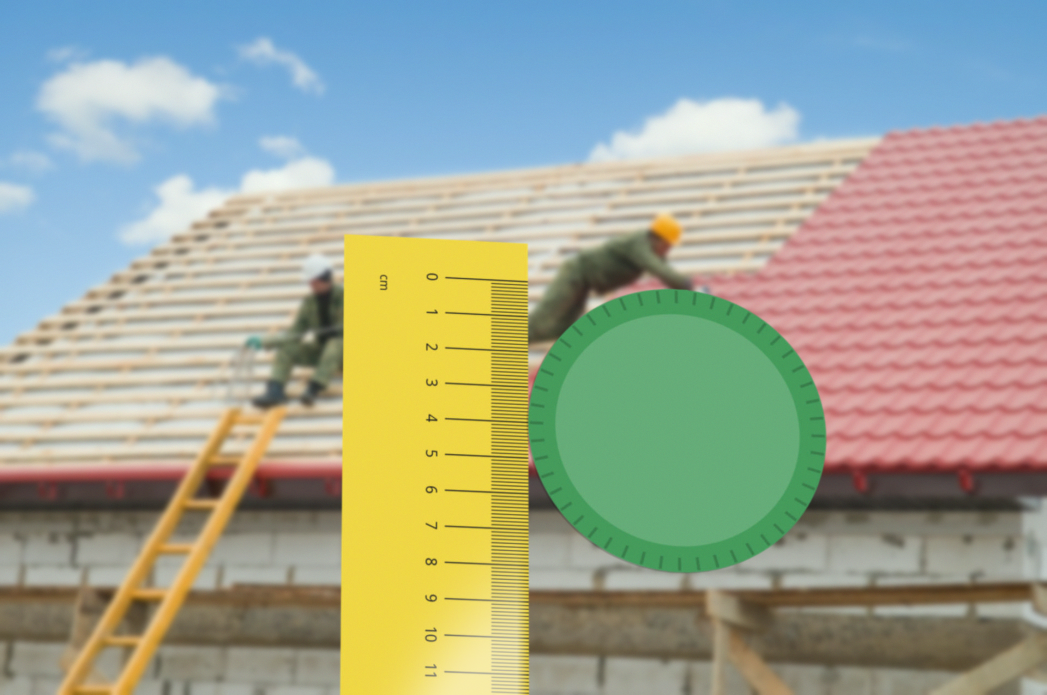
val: 8
